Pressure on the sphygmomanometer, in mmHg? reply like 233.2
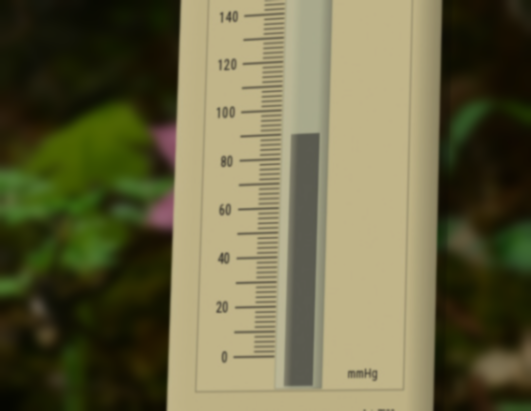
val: 90
